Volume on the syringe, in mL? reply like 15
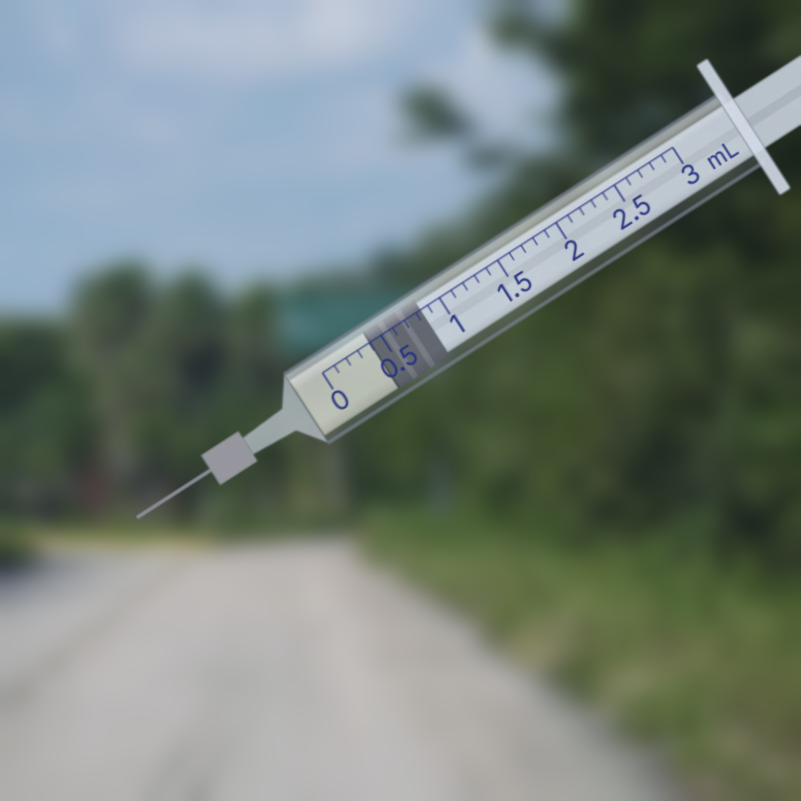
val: 0.4
